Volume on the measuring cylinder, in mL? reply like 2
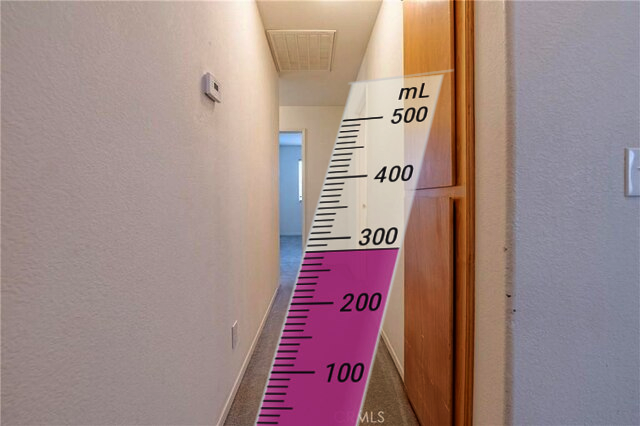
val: 280
